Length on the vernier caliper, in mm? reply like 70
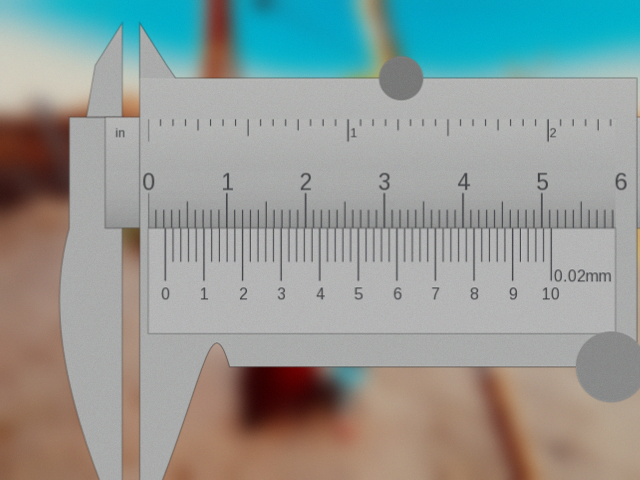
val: 2.2
